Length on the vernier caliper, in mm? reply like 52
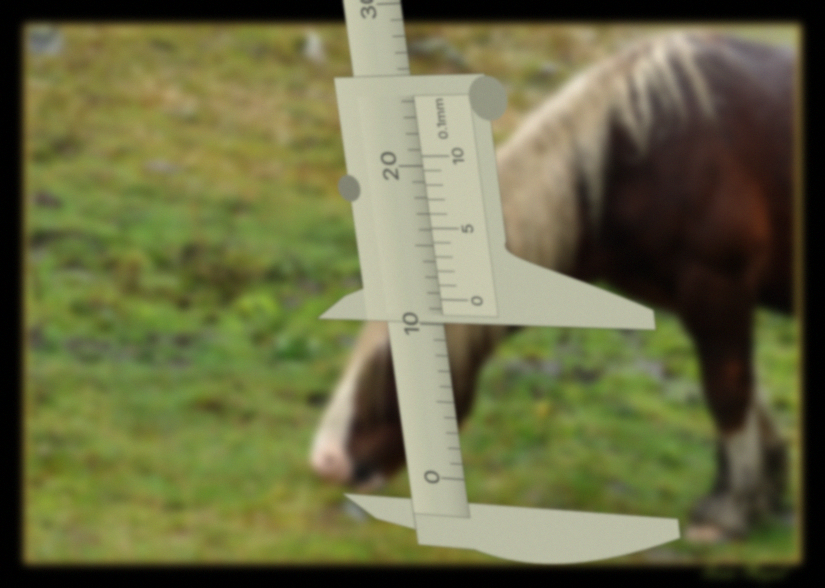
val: 11.6
